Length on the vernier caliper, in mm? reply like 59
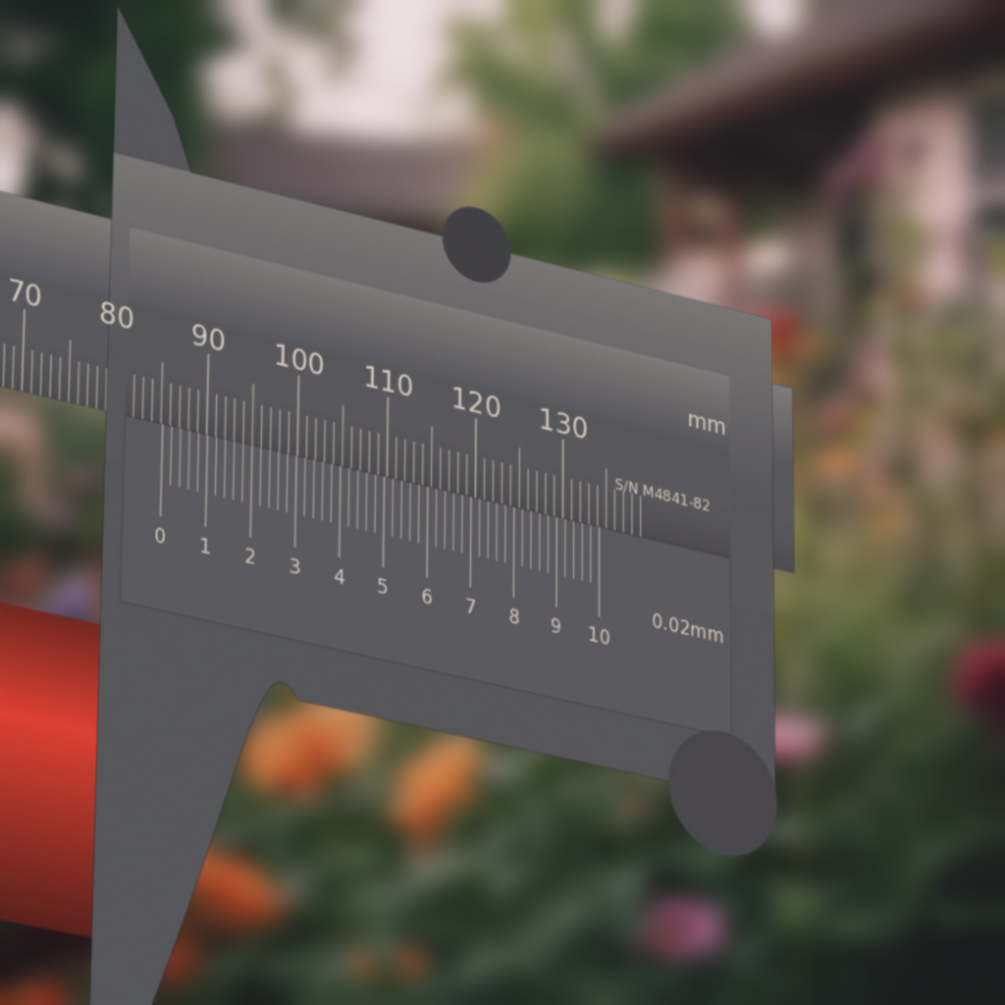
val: 85.2
